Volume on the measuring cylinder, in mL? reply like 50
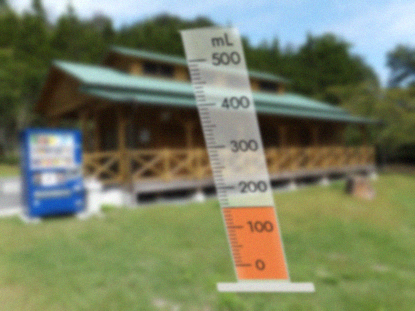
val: 150
